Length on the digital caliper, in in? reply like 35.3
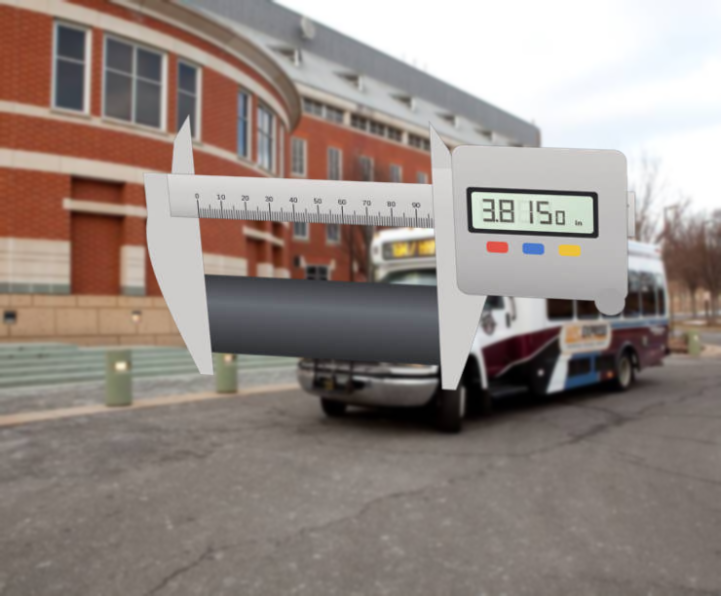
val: 3.8150
